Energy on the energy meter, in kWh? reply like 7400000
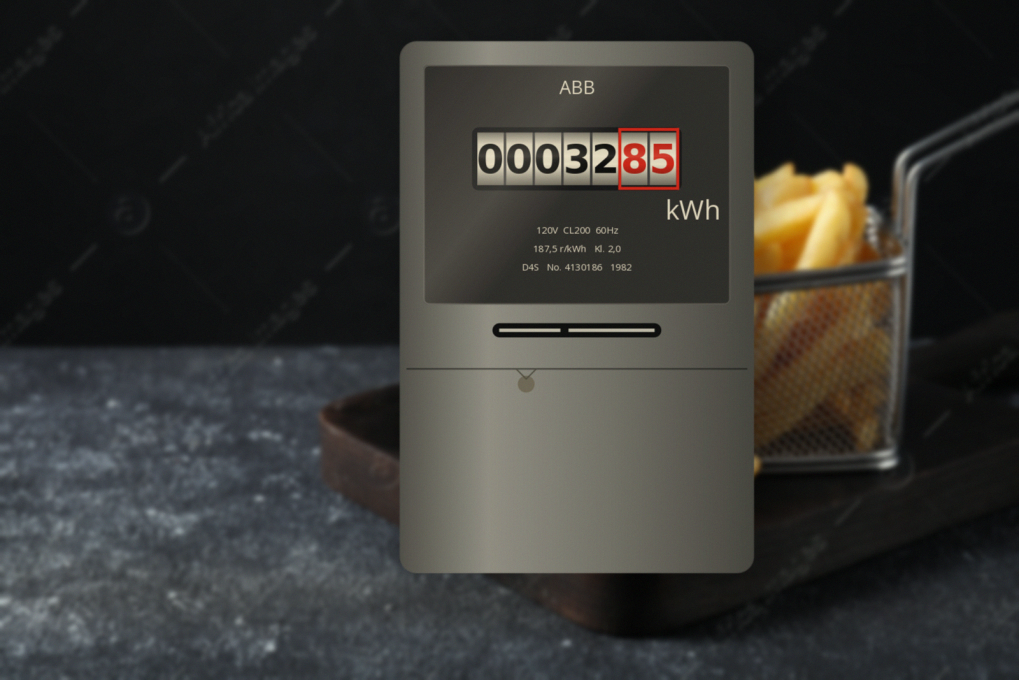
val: 32.85
